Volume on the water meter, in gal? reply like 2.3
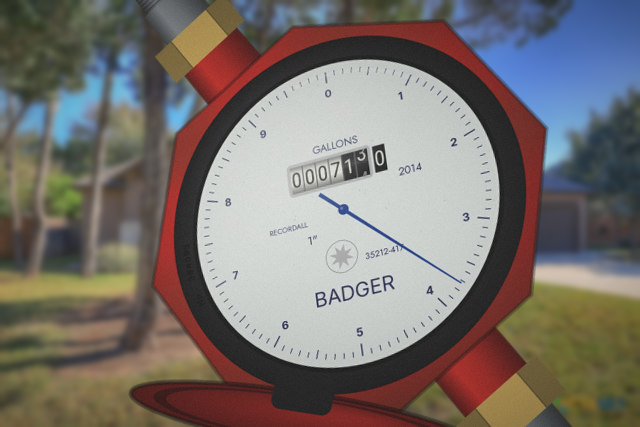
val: 7133.7
